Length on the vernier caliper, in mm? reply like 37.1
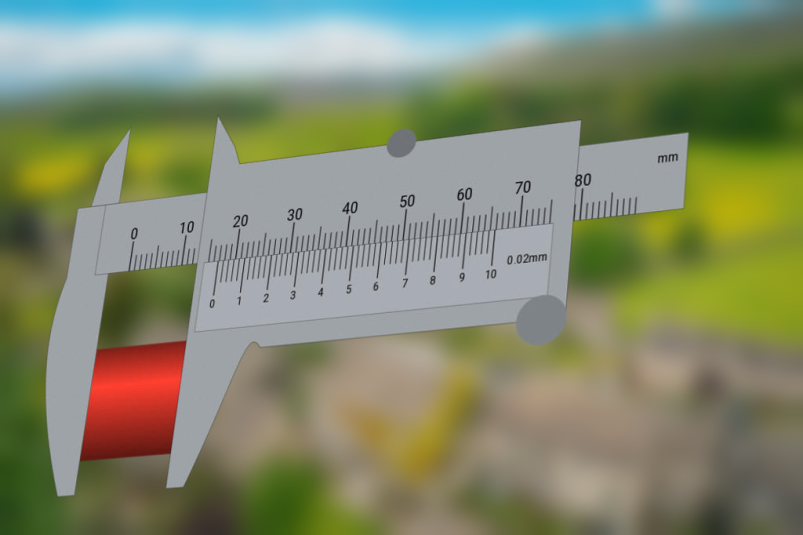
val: 16.8
